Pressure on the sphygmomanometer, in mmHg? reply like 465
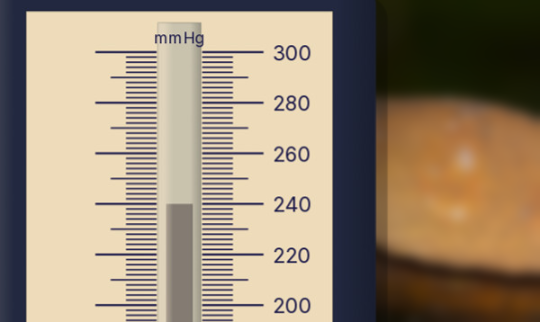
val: 240
